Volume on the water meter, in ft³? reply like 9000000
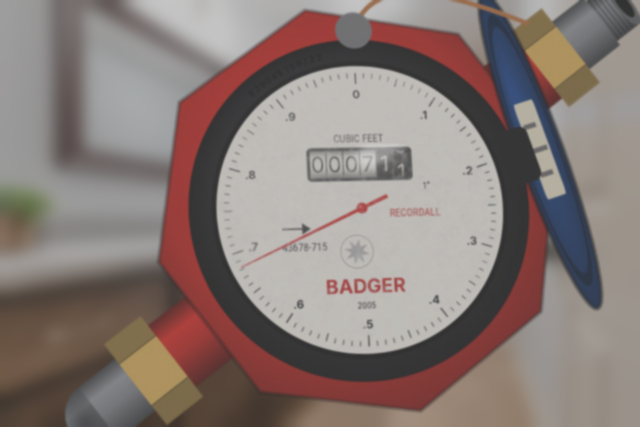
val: 710.68
